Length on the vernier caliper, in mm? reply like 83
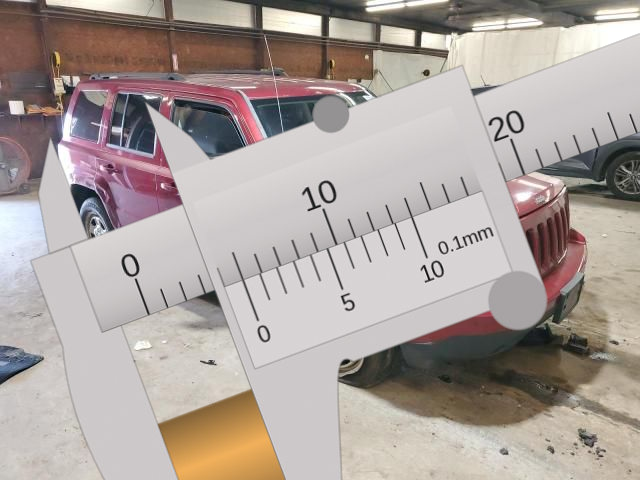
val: 5.0
